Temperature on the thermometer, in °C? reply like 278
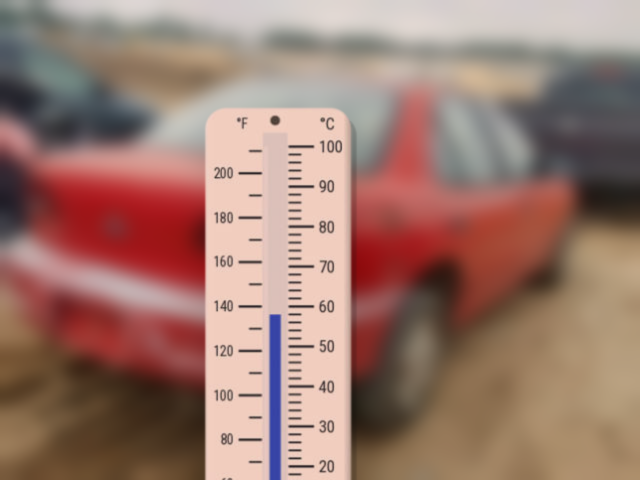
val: 58
